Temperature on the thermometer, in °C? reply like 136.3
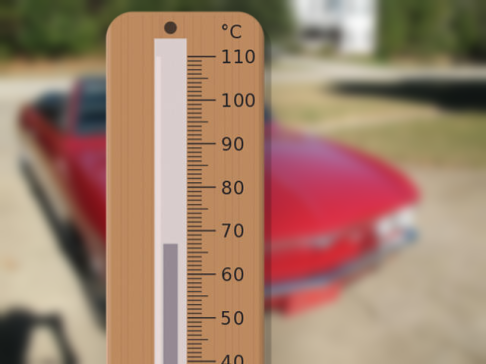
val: 67
